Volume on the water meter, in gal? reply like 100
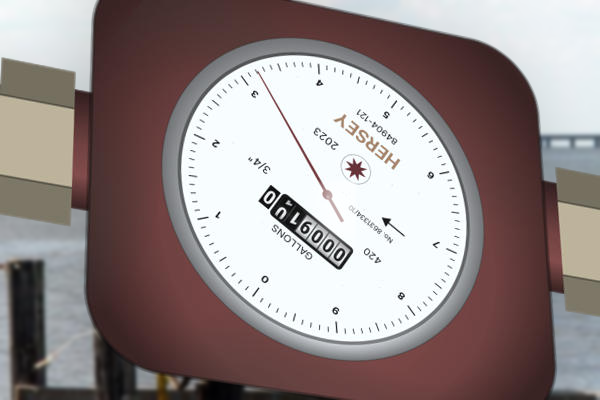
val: 9103.2
